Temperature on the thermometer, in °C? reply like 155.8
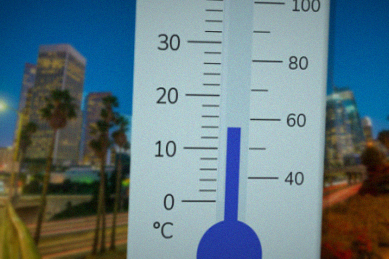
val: 14
